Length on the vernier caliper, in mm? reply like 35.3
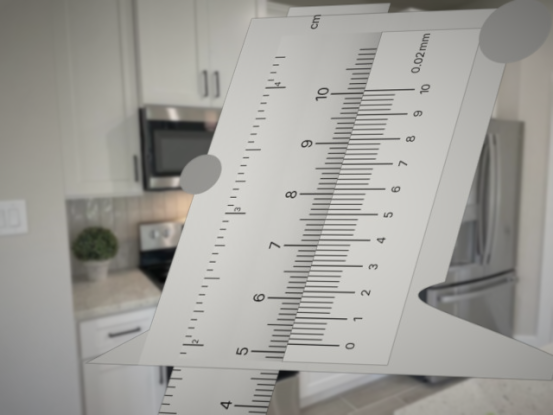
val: 51.5
